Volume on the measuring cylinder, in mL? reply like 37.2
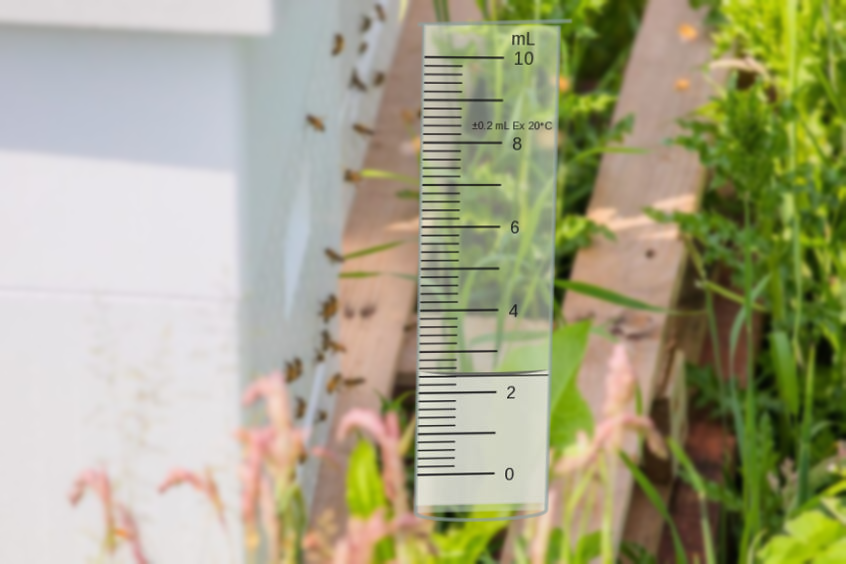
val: 2.4
